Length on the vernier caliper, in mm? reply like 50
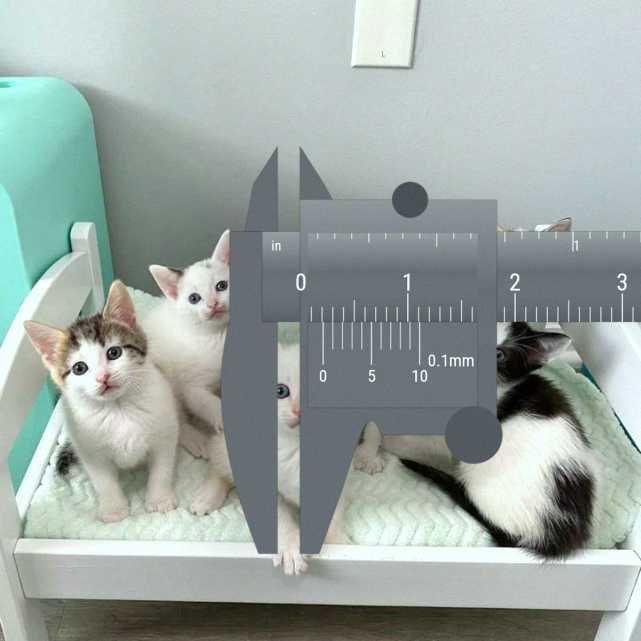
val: 2.1
